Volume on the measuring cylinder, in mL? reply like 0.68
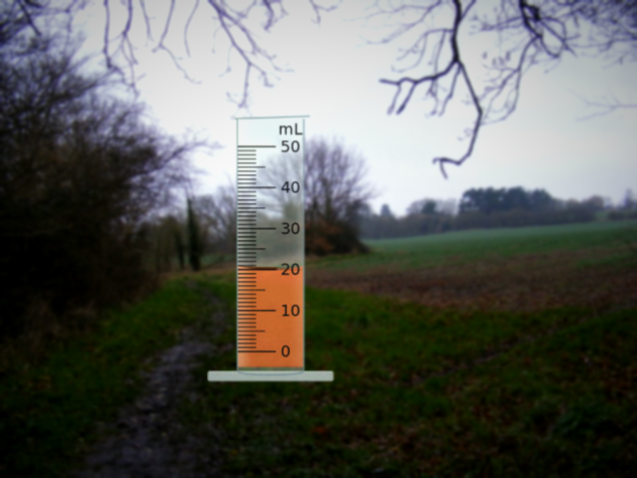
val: 20
